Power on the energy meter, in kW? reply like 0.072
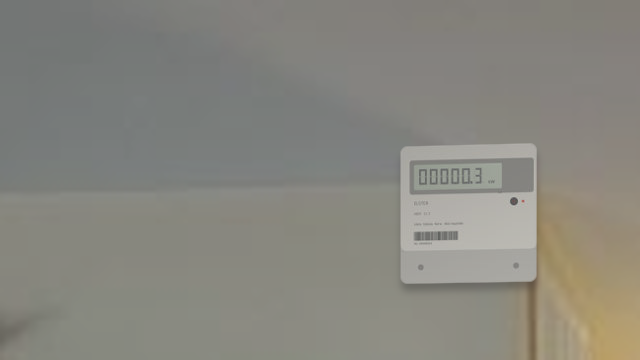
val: 0.3
